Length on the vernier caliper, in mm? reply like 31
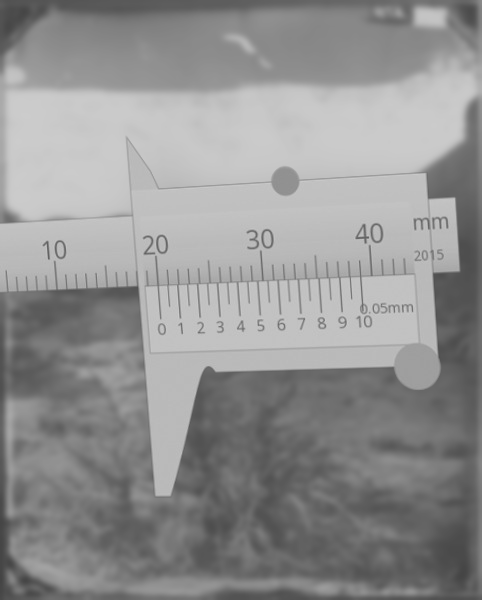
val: 20.0
